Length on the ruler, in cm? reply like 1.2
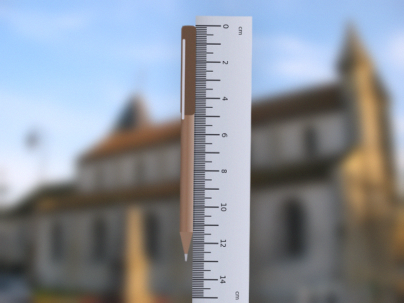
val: 13
